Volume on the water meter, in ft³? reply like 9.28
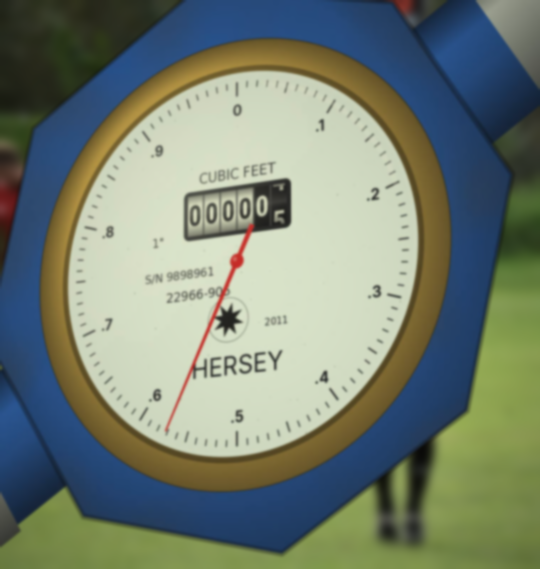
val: 4.57
